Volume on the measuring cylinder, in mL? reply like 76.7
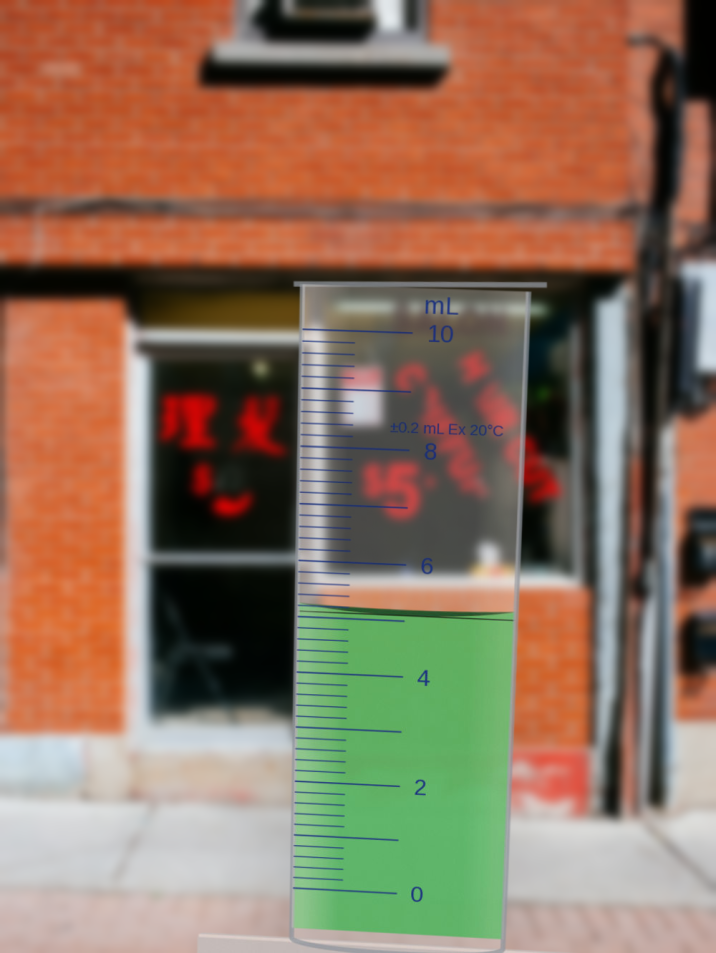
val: 5.1
